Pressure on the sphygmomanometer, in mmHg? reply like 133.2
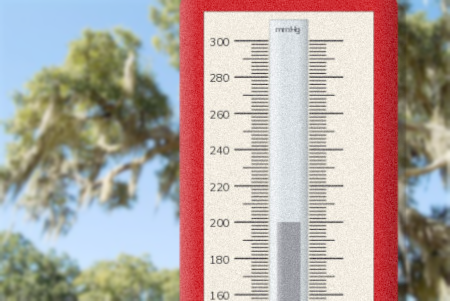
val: 200
